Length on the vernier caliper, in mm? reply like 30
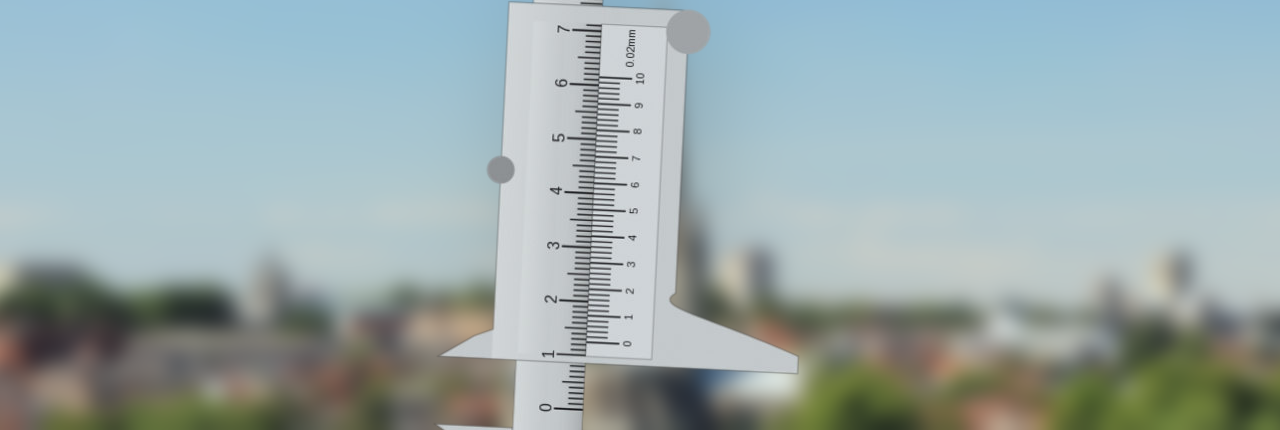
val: 12.5
